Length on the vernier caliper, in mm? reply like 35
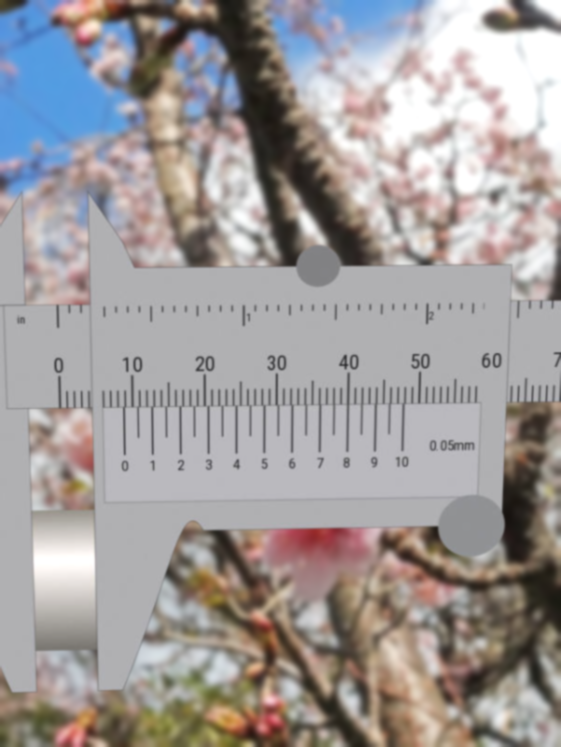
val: 8.8
